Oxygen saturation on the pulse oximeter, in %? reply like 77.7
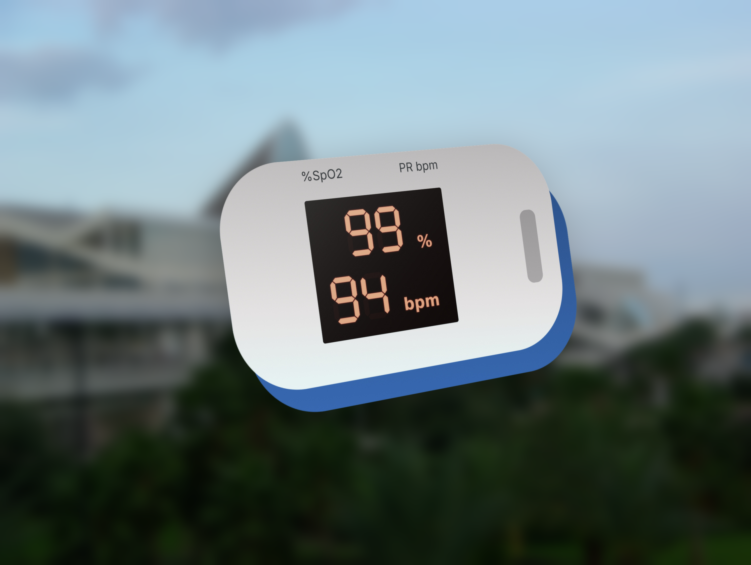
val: 99
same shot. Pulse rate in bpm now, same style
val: 94
